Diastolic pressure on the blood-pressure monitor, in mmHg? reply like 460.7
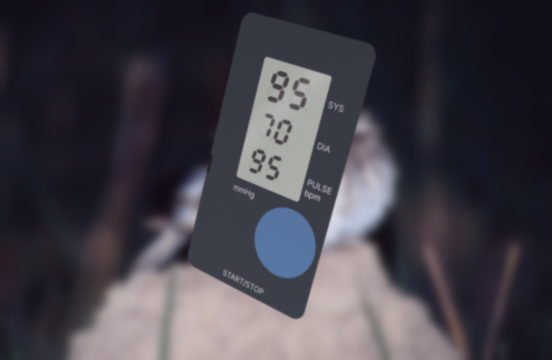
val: 70
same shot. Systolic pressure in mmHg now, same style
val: 95
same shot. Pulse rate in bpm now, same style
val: 95
